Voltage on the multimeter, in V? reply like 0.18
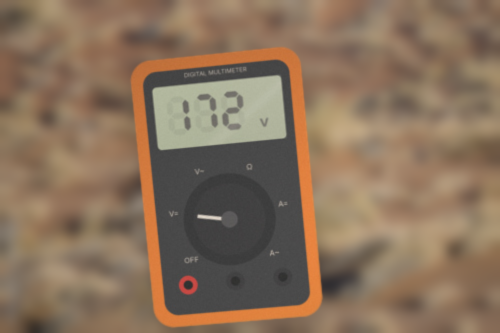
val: 172
